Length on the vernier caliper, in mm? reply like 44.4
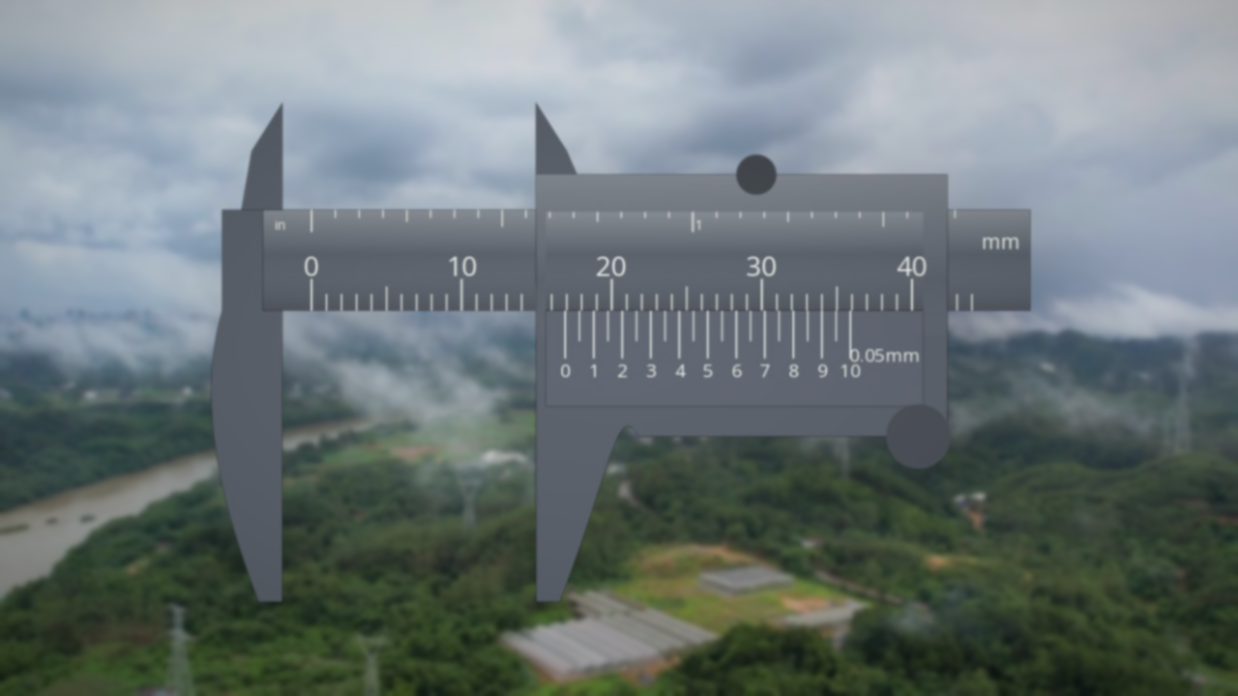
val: 16.9
